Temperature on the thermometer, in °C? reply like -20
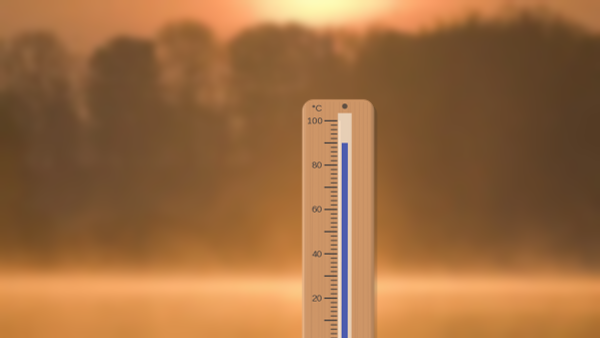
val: 90
